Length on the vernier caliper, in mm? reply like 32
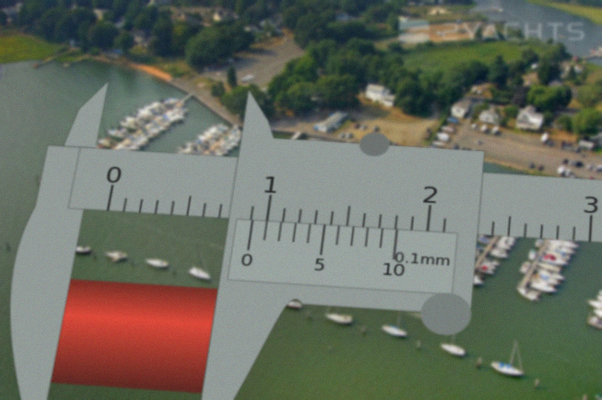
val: 9.1
